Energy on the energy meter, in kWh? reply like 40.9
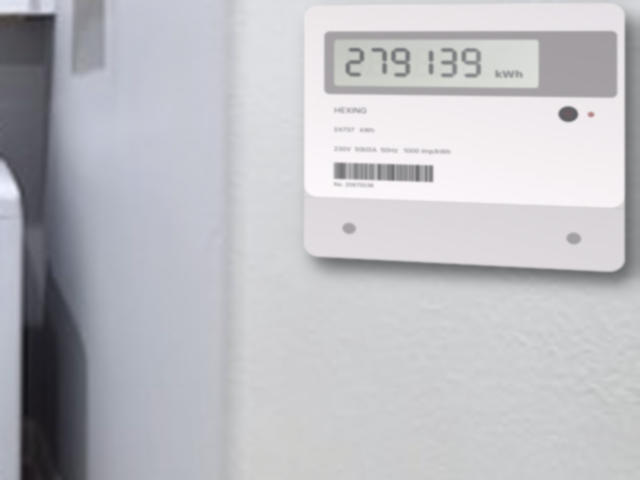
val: 279139
